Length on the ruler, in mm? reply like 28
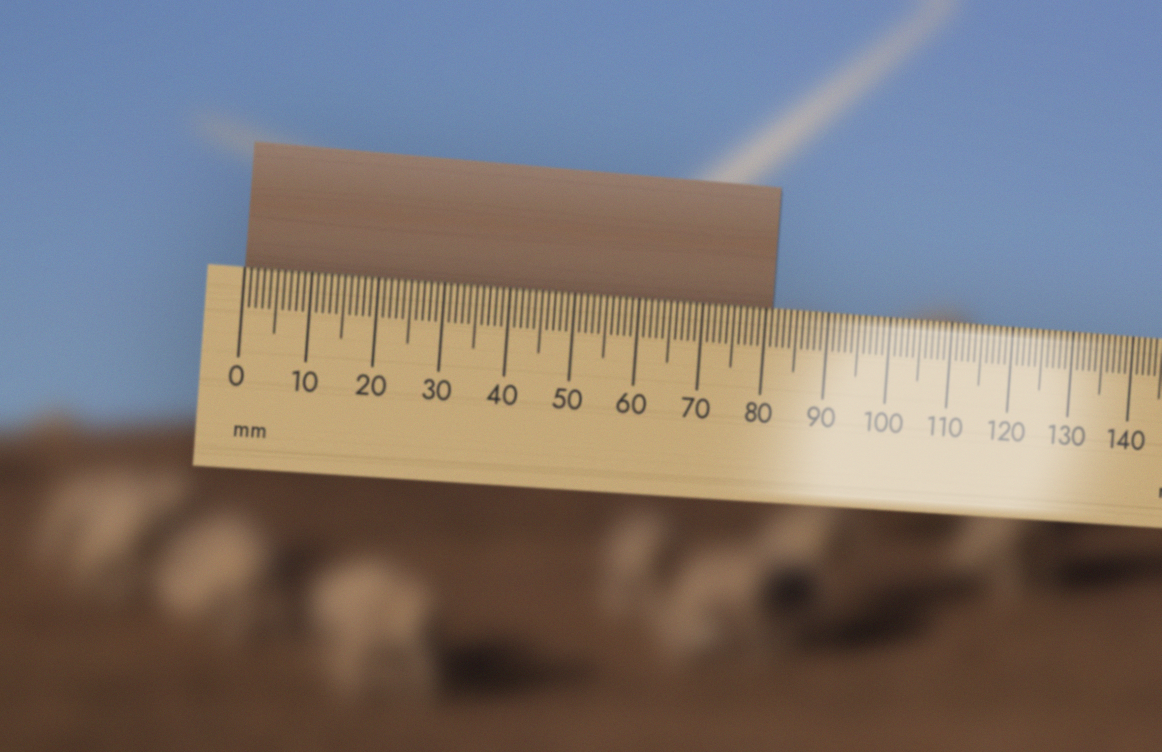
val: 81
